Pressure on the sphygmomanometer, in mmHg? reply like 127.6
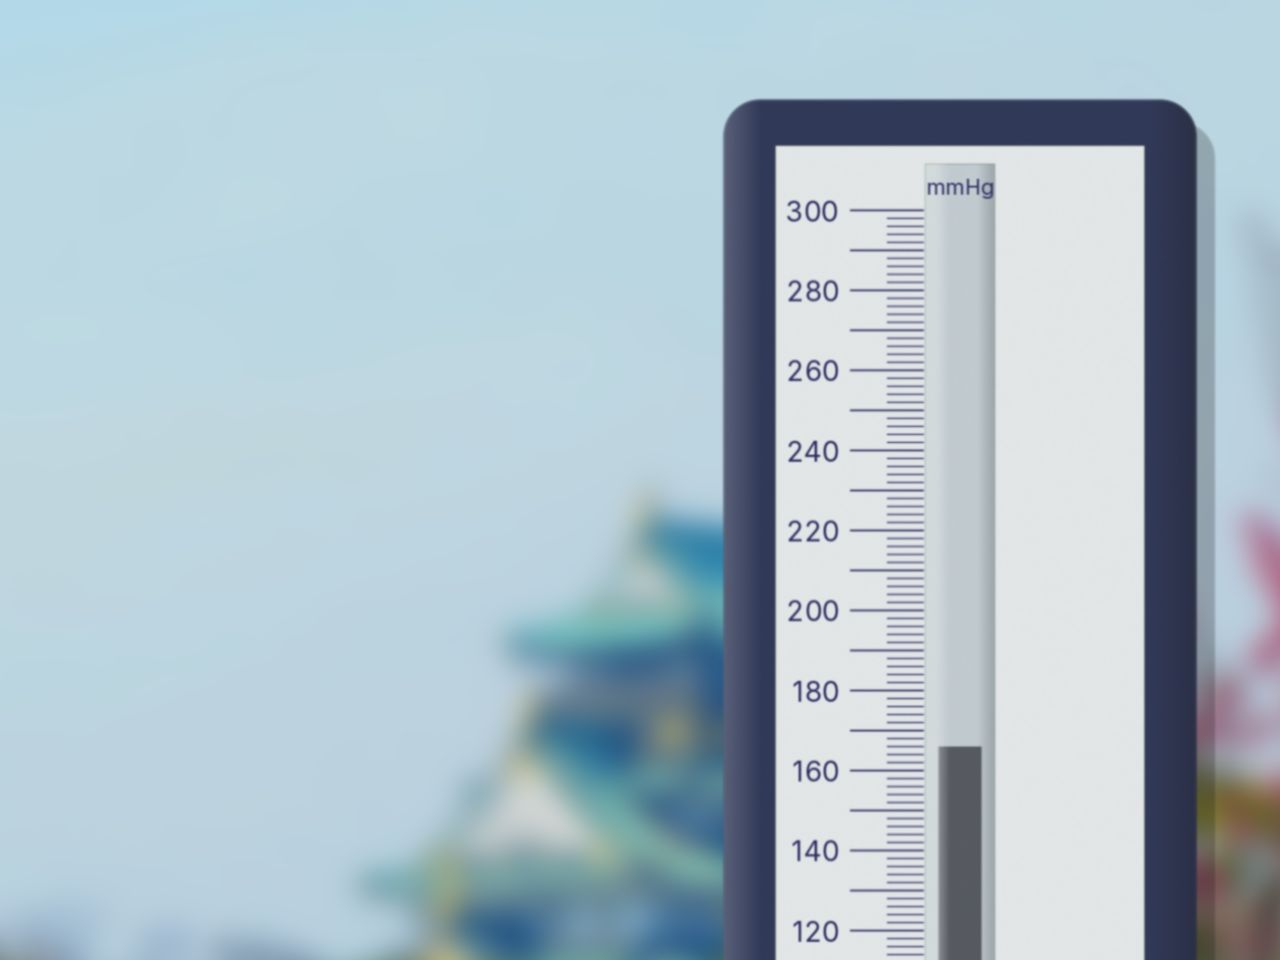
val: 166
